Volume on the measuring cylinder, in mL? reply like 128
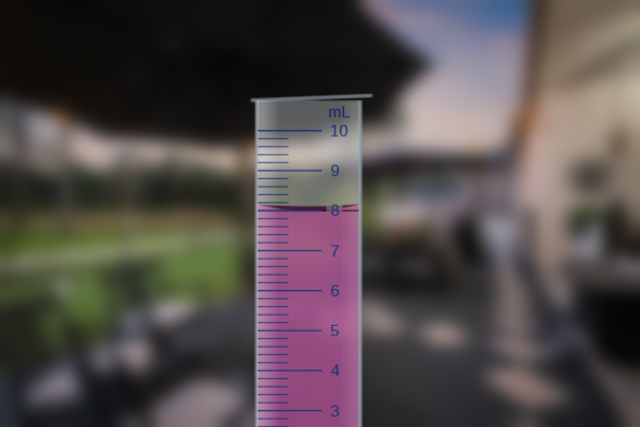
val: 8
